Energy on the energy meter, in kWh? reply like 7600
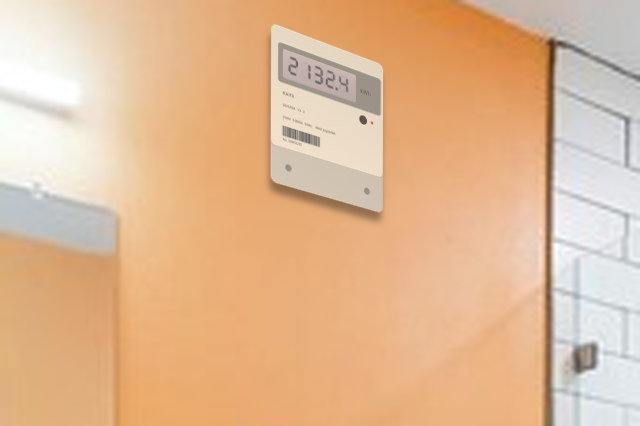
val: 2132.4
